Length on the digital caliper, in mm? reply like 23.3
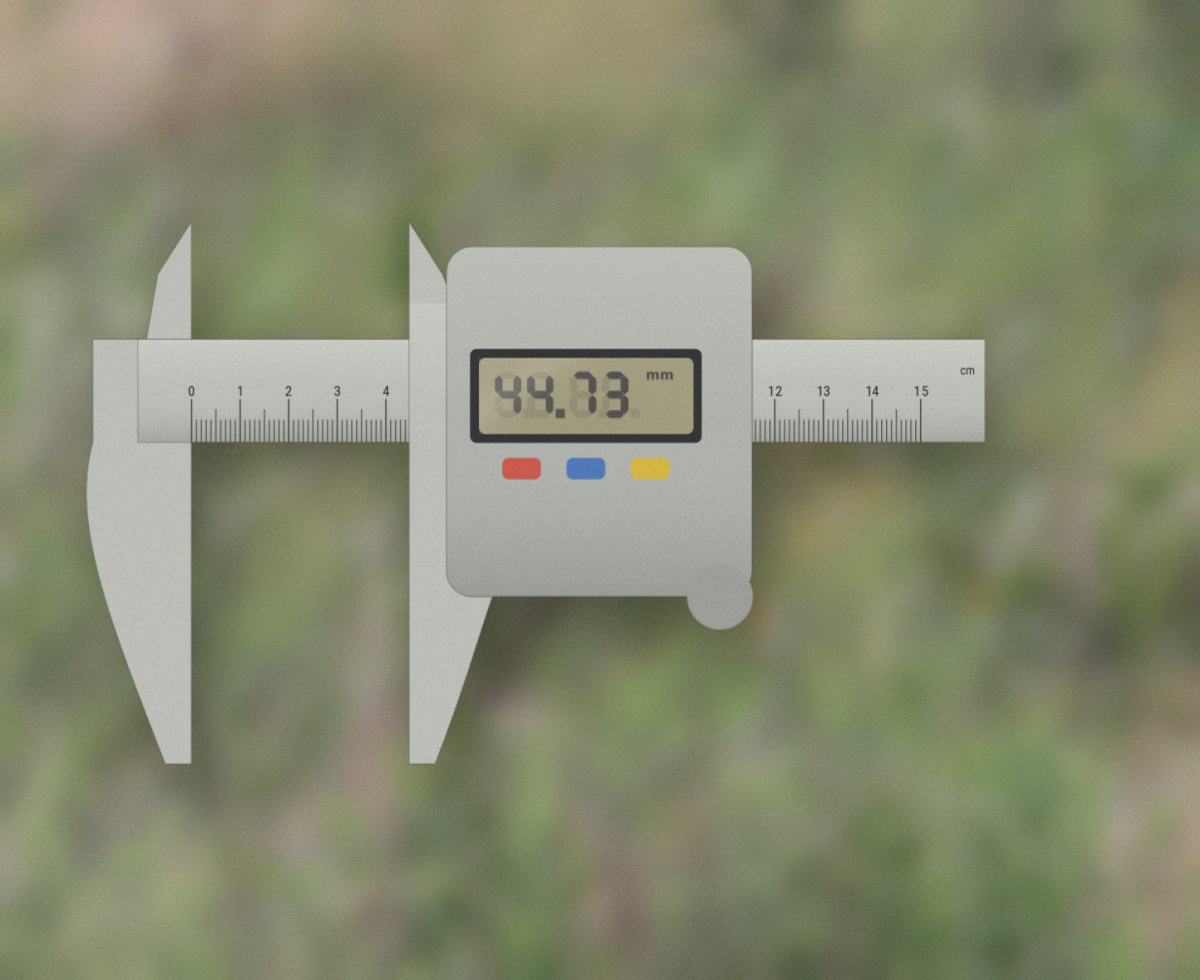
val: 44.73
